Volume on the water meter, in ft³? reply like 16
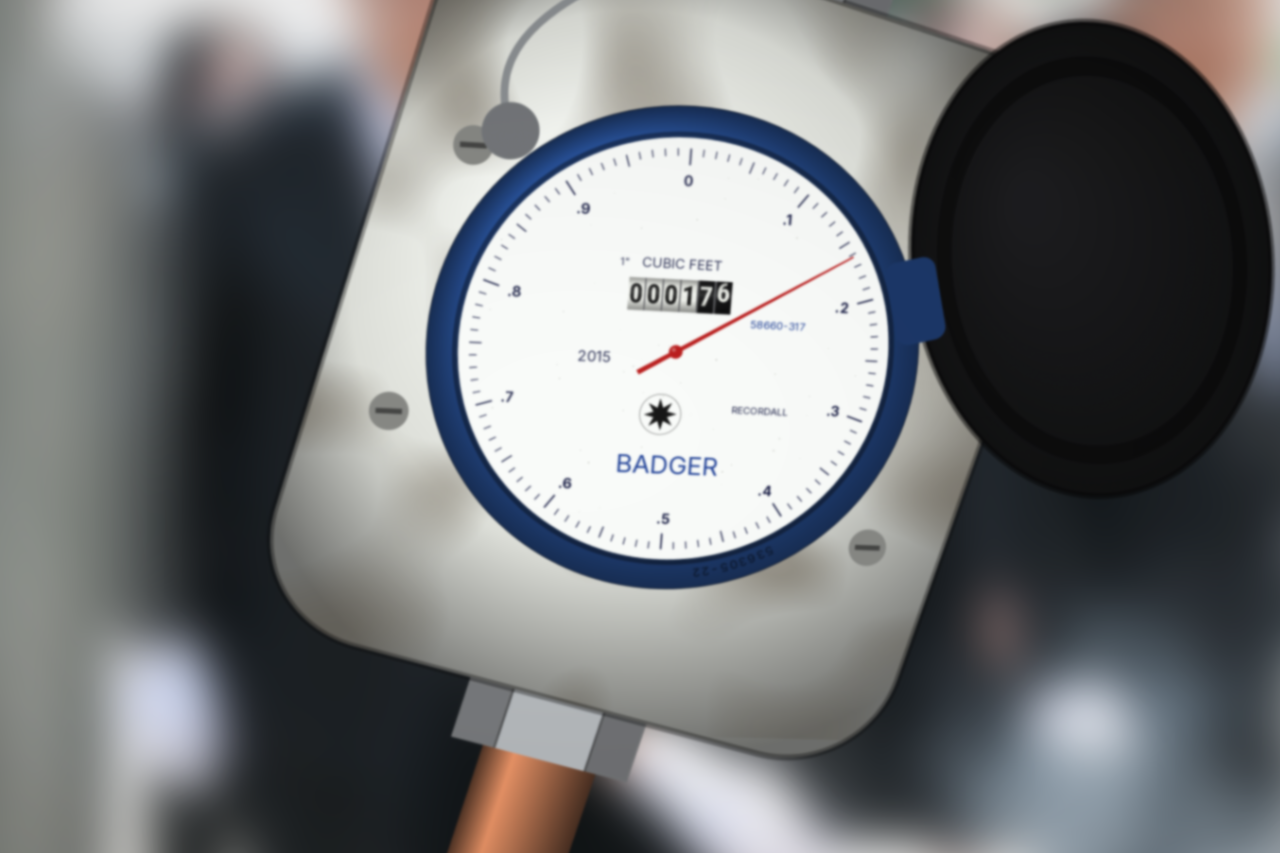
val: 176.16
